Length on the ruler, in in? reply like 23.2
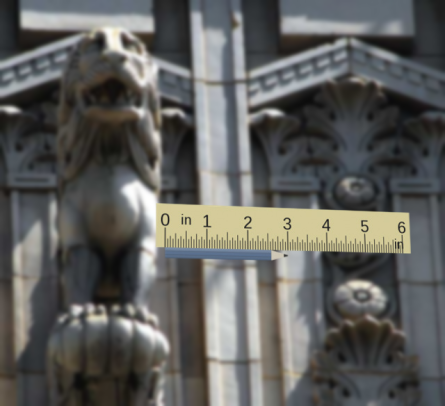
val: 3
